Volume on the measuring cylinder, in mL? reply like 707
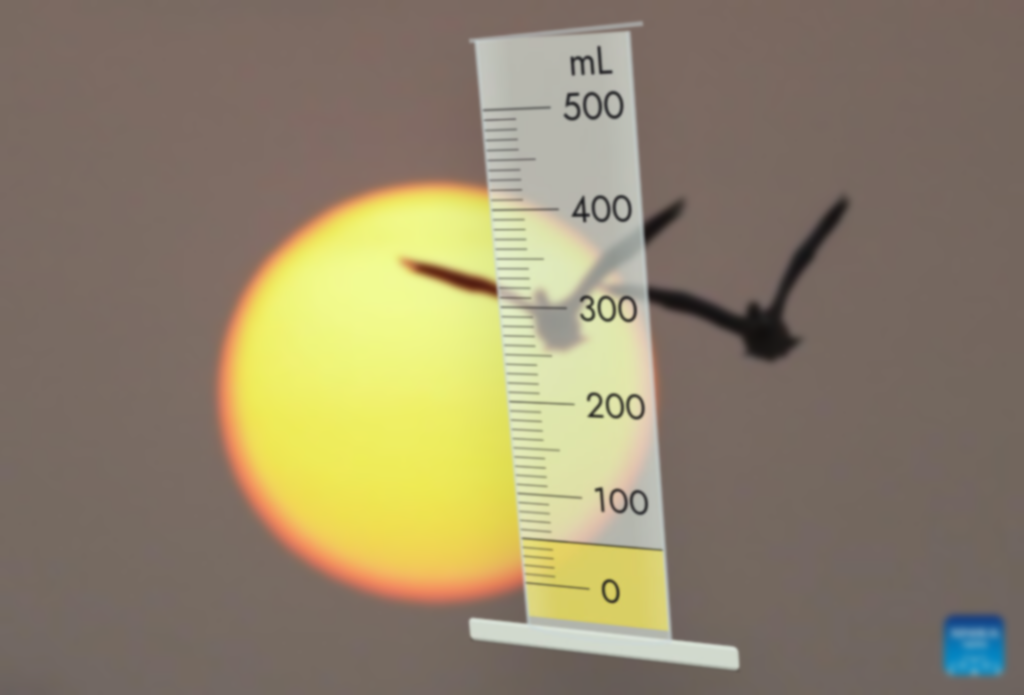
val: 50
